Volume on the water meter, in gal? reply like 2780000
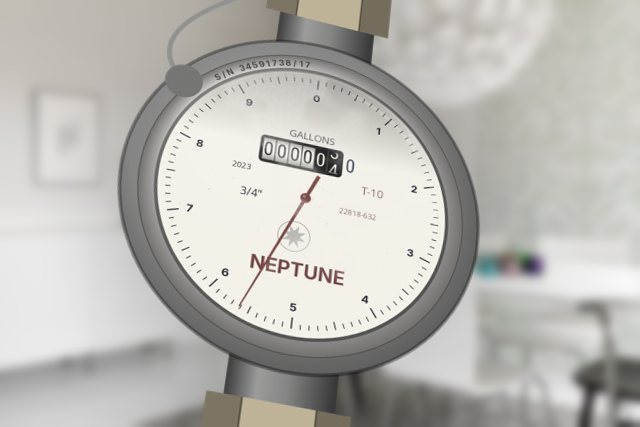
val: 35.6
